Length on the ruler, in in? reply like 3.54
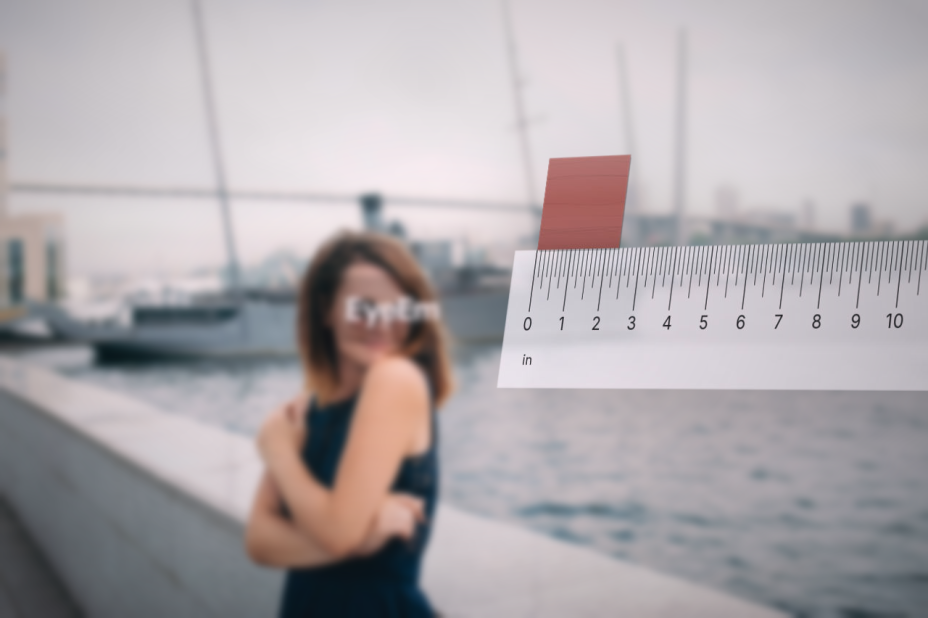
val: 2.375
